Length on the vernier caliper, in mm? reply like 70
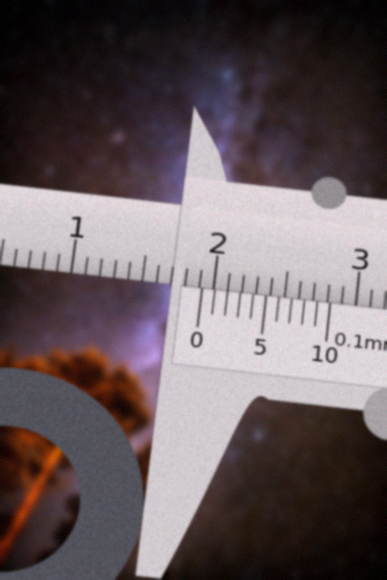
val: 19.2
